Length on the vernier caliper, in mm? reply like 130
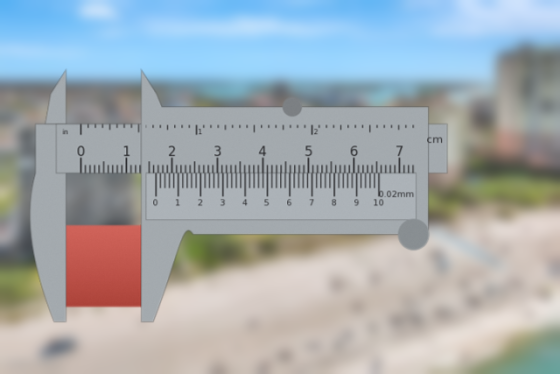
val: 16.5
